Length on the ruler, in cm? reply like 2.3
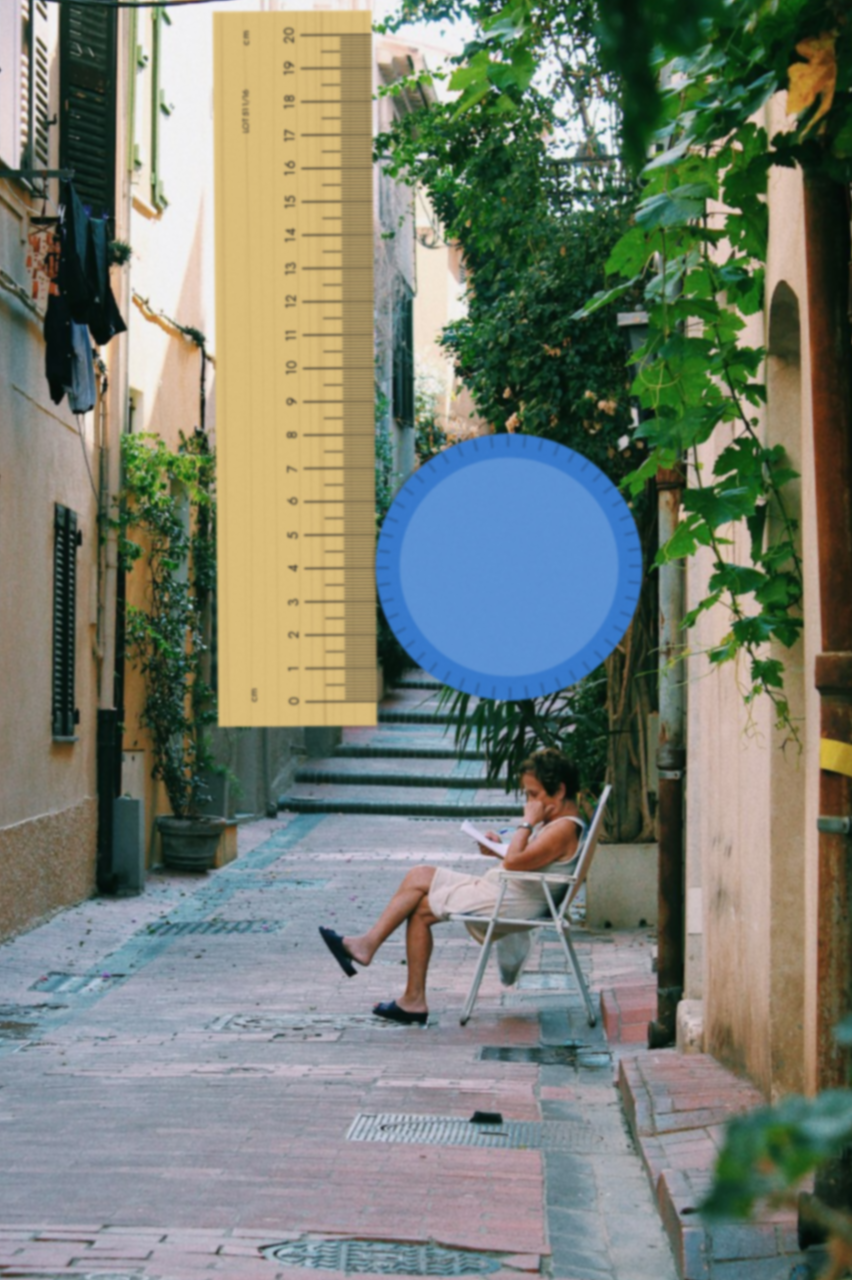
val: 8
